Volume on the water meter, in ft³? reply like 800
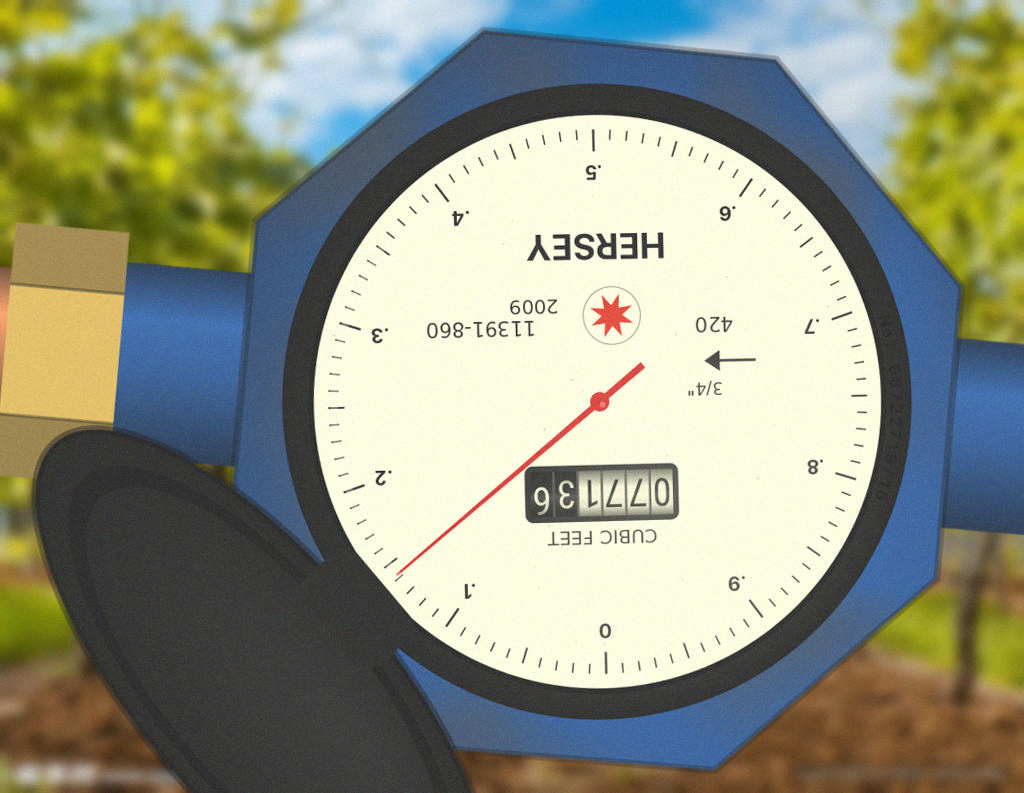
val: 77136.14
